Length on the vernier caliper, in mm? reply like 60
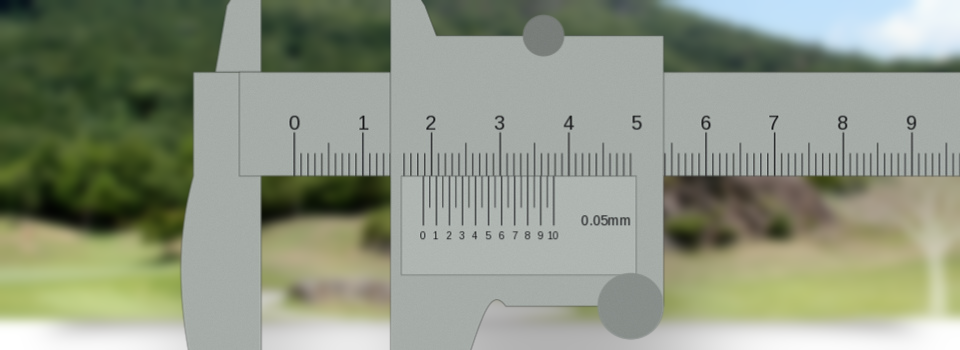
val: 18.8
